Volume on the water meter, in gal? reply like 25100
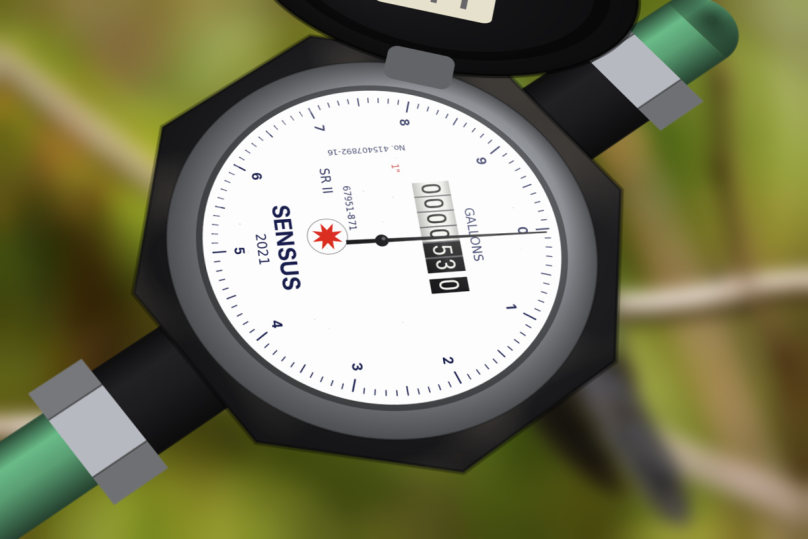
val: 530.0
